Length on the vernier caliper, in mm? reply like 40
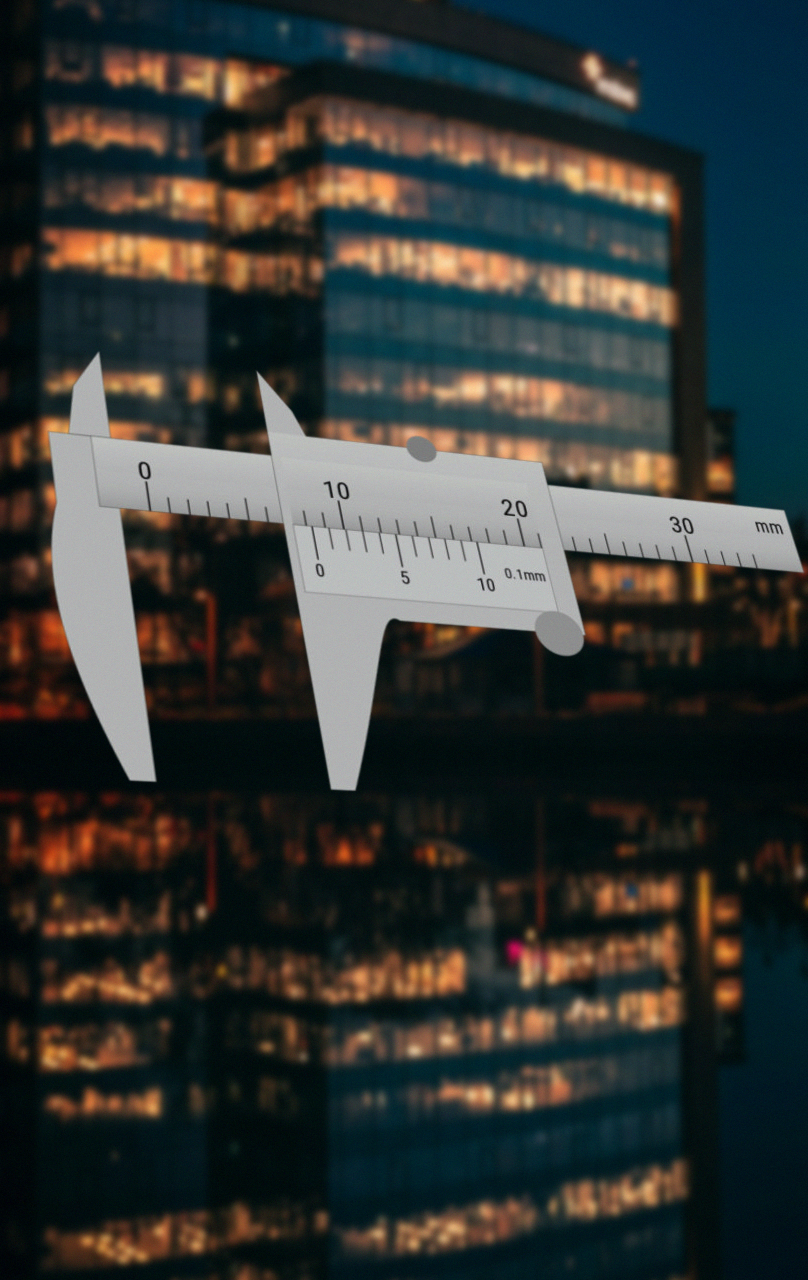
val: 8.3
